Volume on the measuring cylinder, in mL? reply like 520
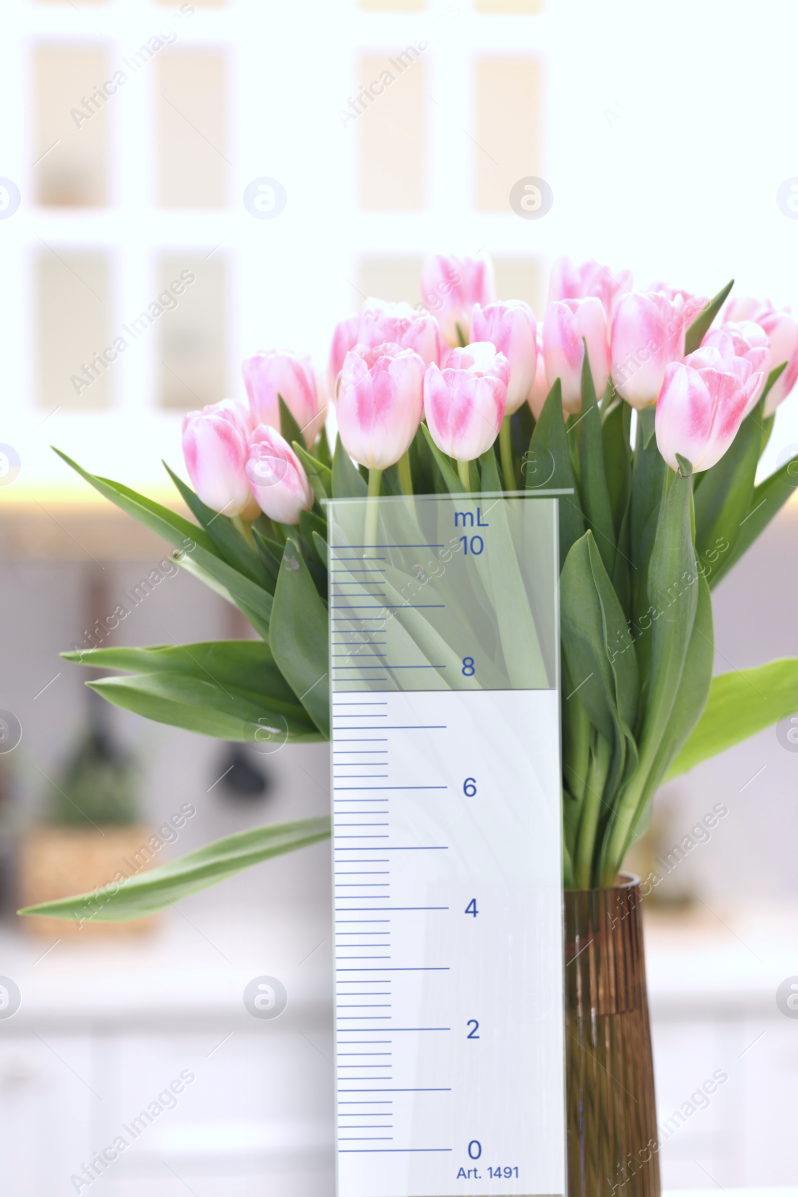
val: 7.6
